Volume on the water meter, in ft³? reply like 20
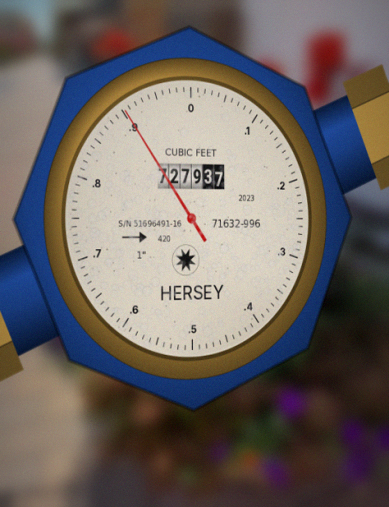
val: 727936.90
